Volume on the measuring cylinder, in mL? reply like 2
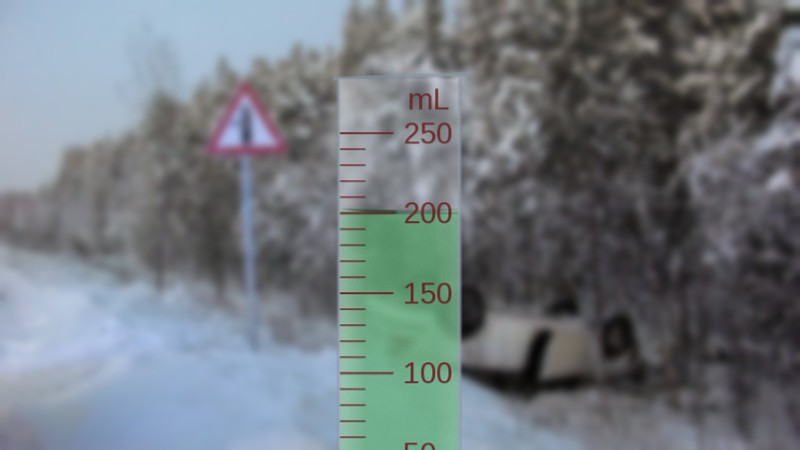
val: 200
